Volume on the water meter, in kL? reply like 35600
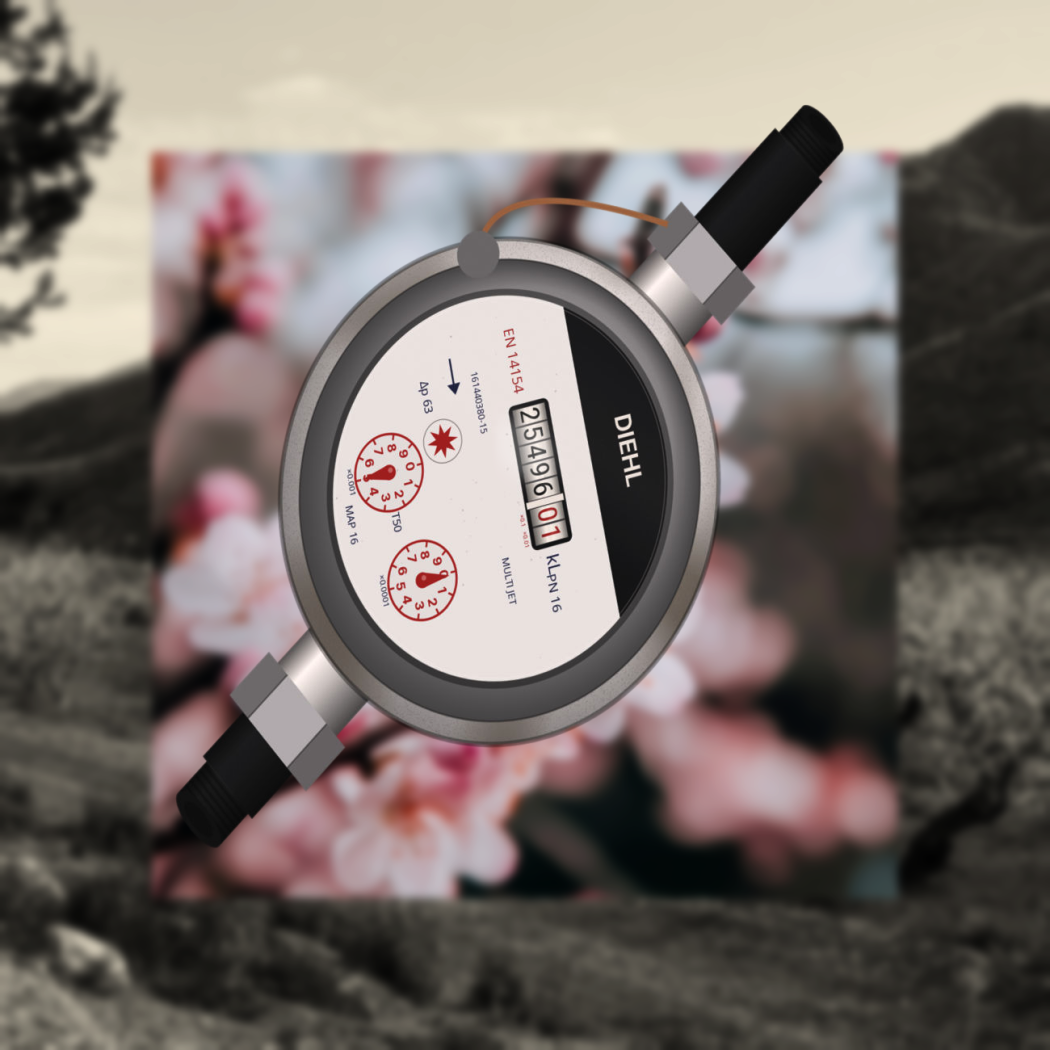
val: 25496.0150
